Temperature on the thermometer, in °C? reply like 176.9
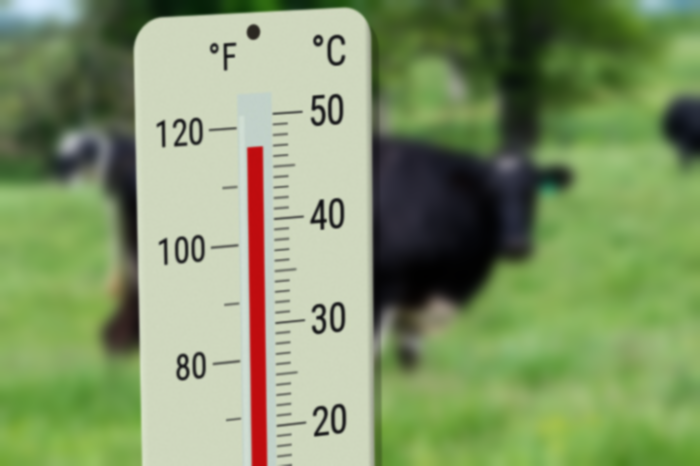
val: 47
